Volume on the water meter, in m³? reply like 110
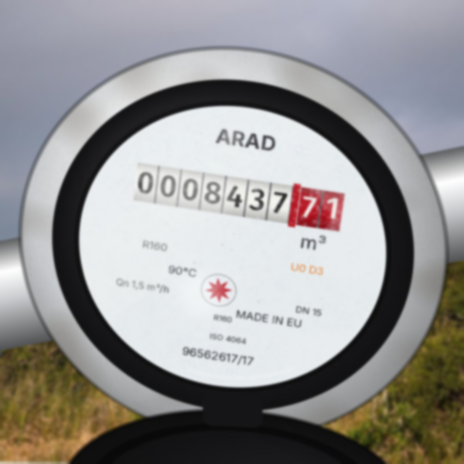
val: 8437.71
